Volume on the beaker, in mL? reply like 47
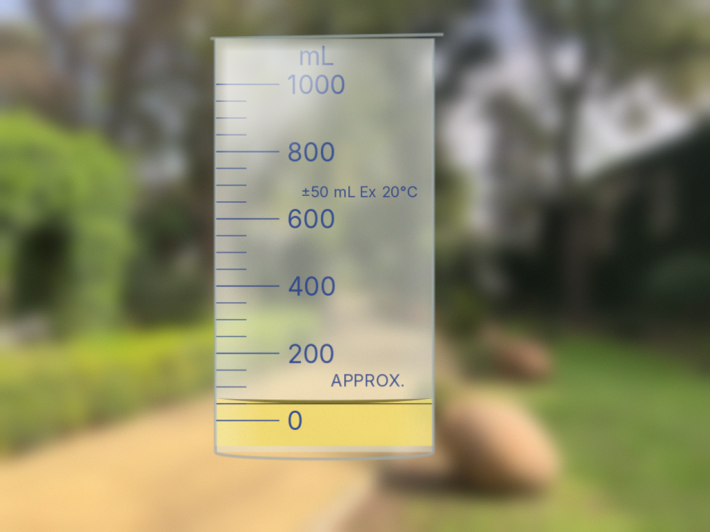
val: 50
